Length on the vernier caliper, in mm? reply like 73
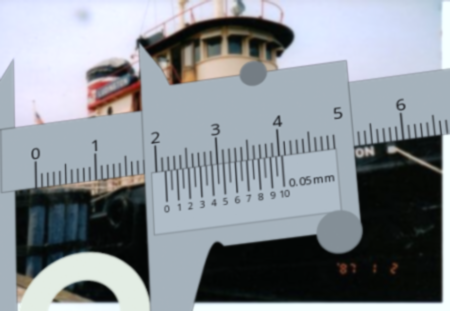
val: 21.5
